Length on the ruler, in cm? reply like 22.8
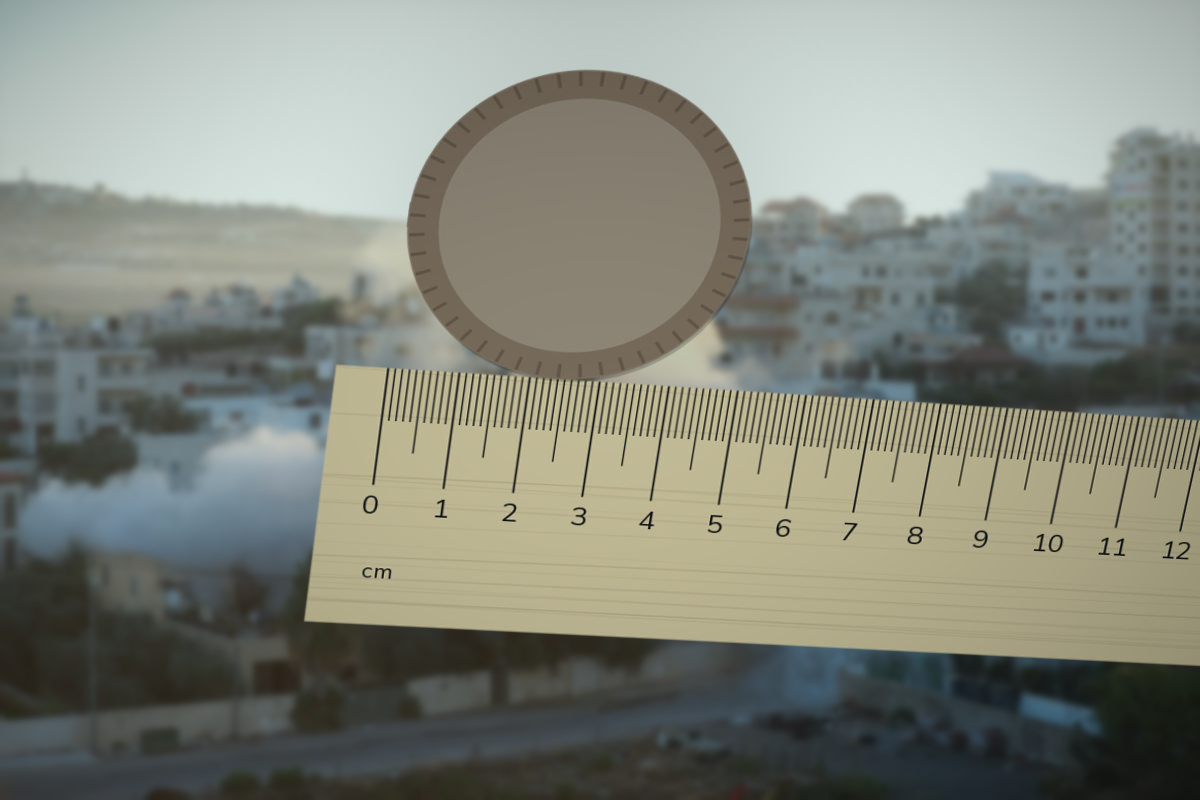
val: 4.8
